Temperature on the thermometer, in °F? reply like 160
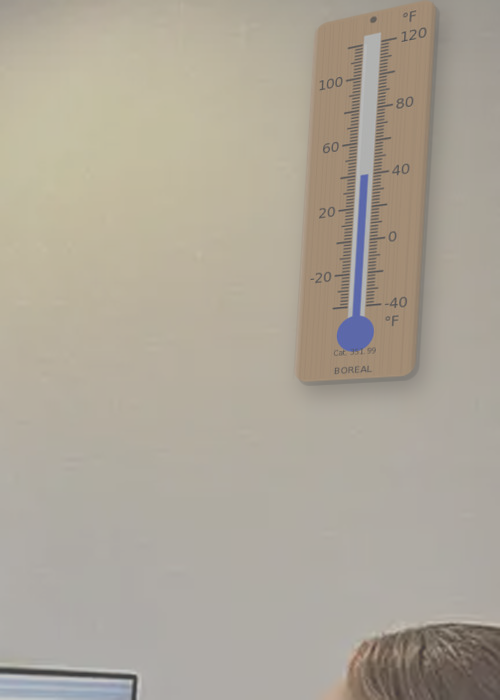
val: 40
